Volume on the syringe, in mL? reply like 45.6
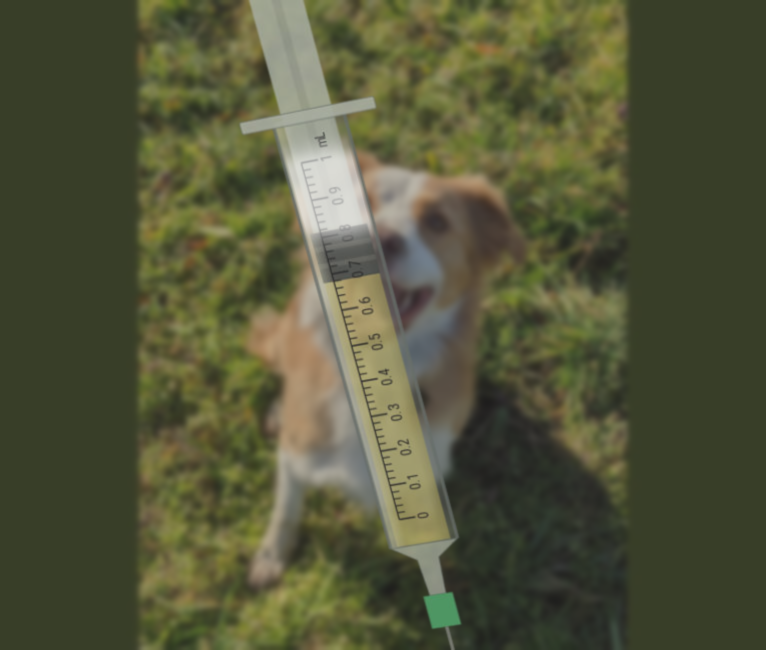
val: 0.68
